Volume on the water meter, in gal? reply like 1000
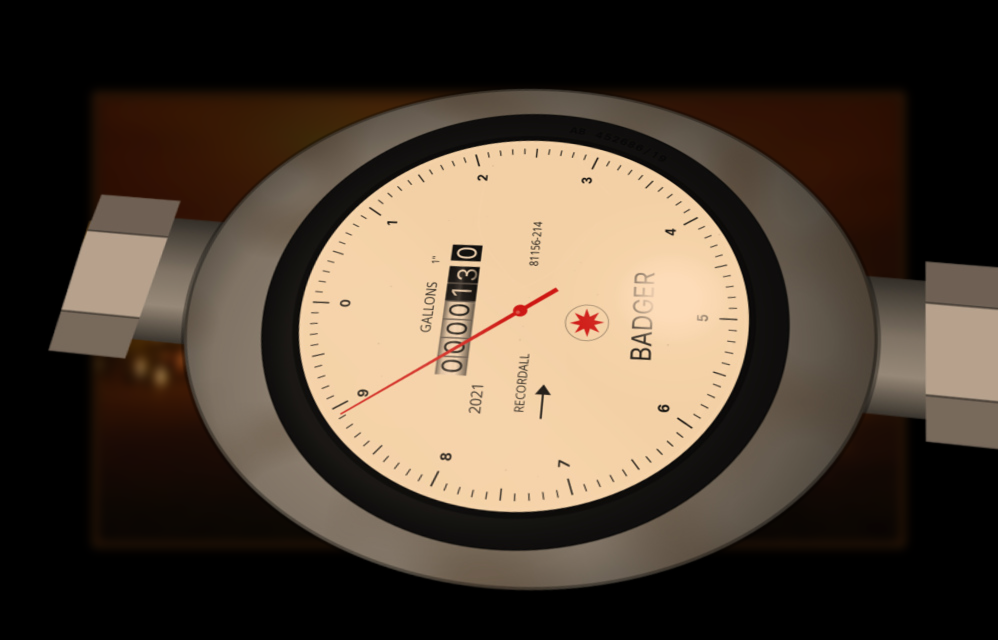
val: 128.9
